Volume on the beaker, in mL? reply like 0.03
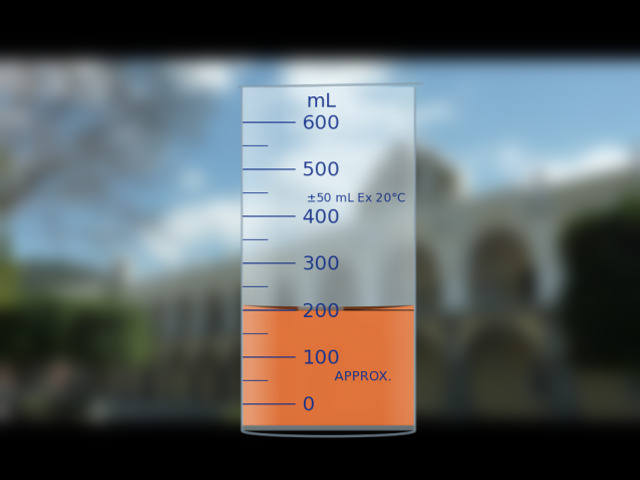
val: 200
